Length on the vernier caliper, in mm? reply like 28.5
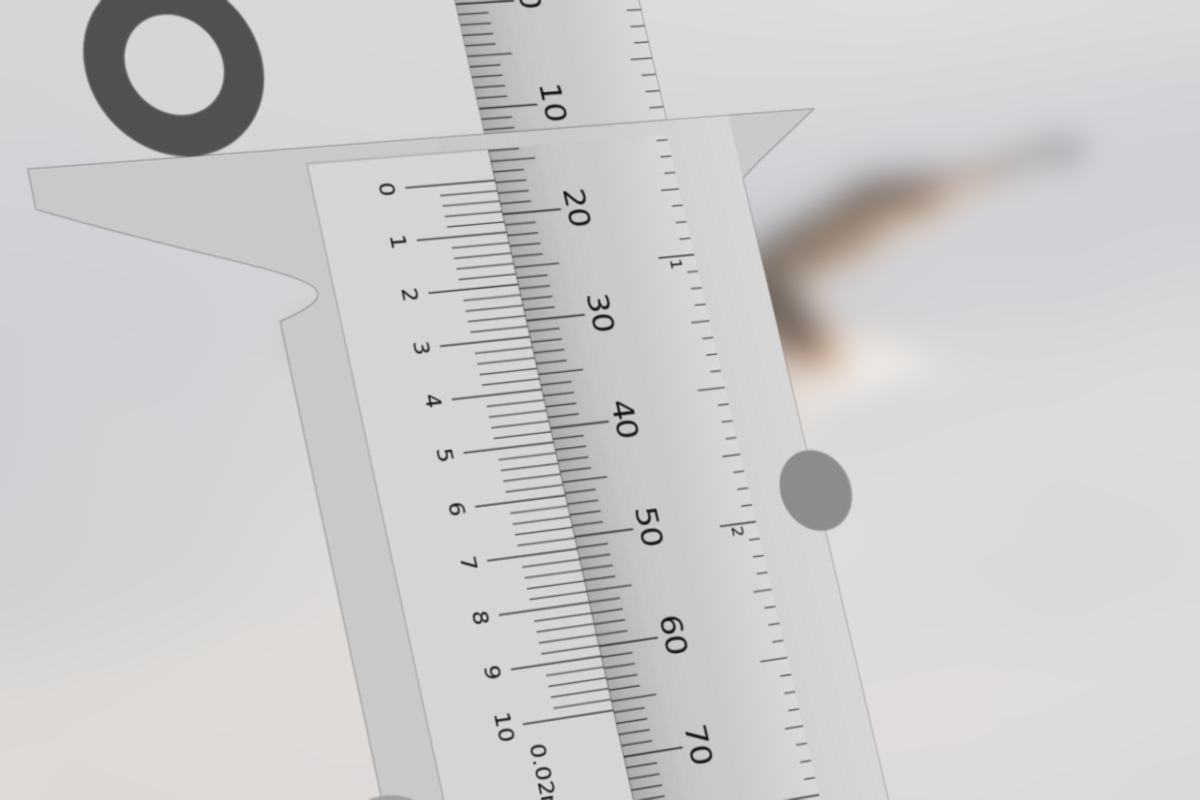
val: 16.8
